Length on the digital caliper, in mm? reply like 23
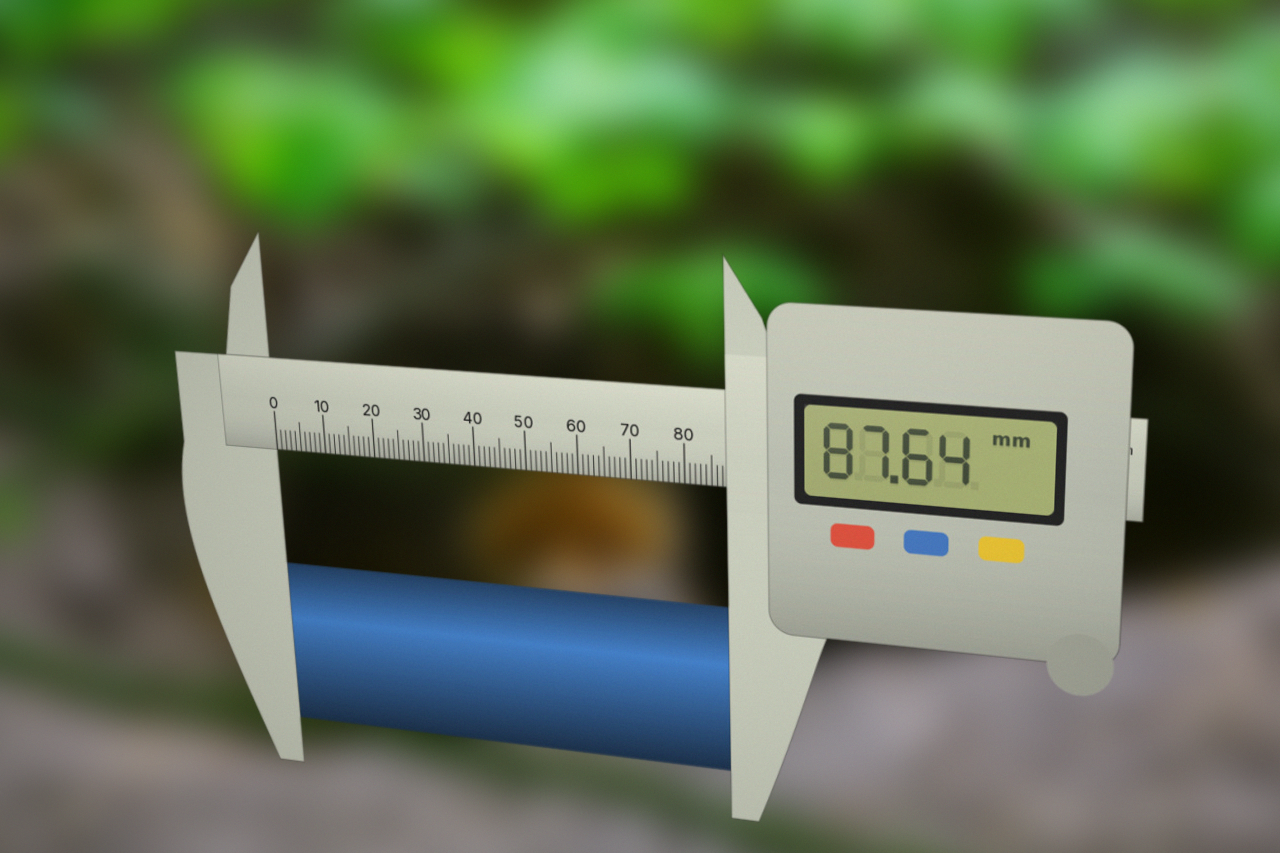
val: 87.64
